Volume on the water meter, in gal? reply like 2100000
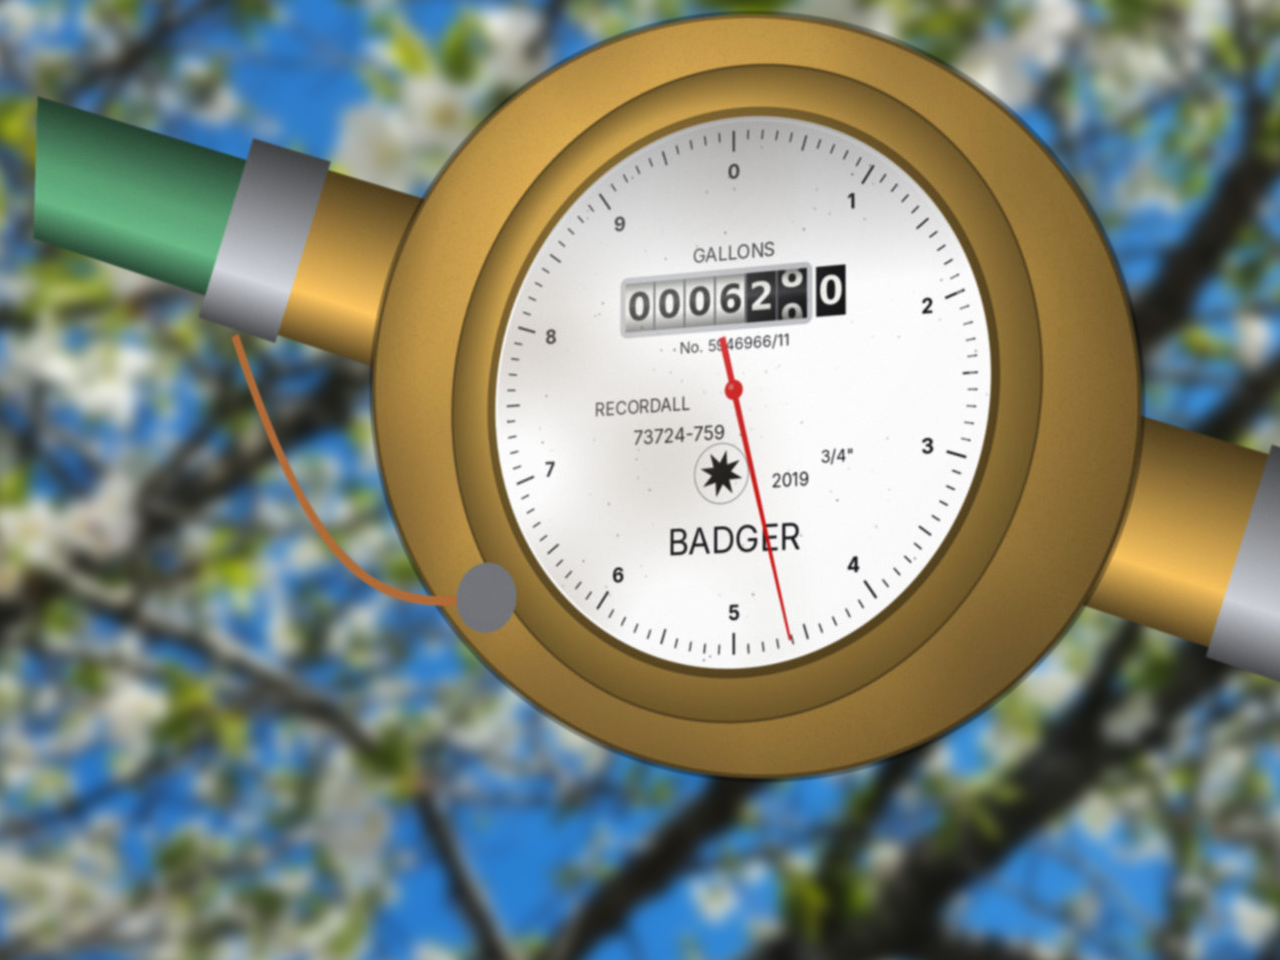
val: 6284.6
